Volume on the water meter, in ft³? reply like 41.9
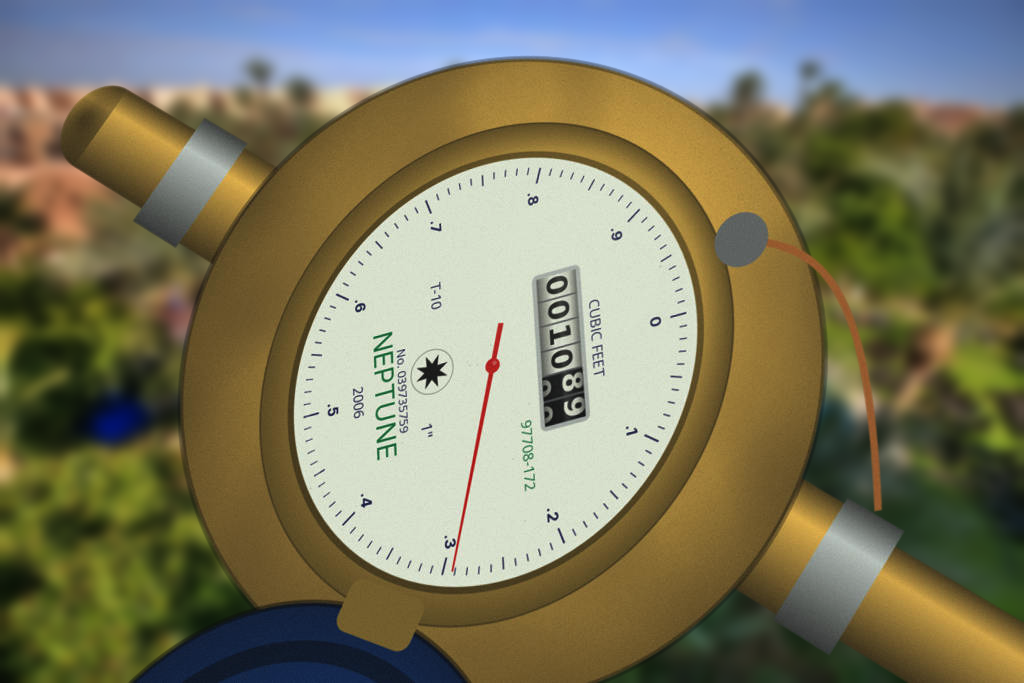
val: 1089.29
